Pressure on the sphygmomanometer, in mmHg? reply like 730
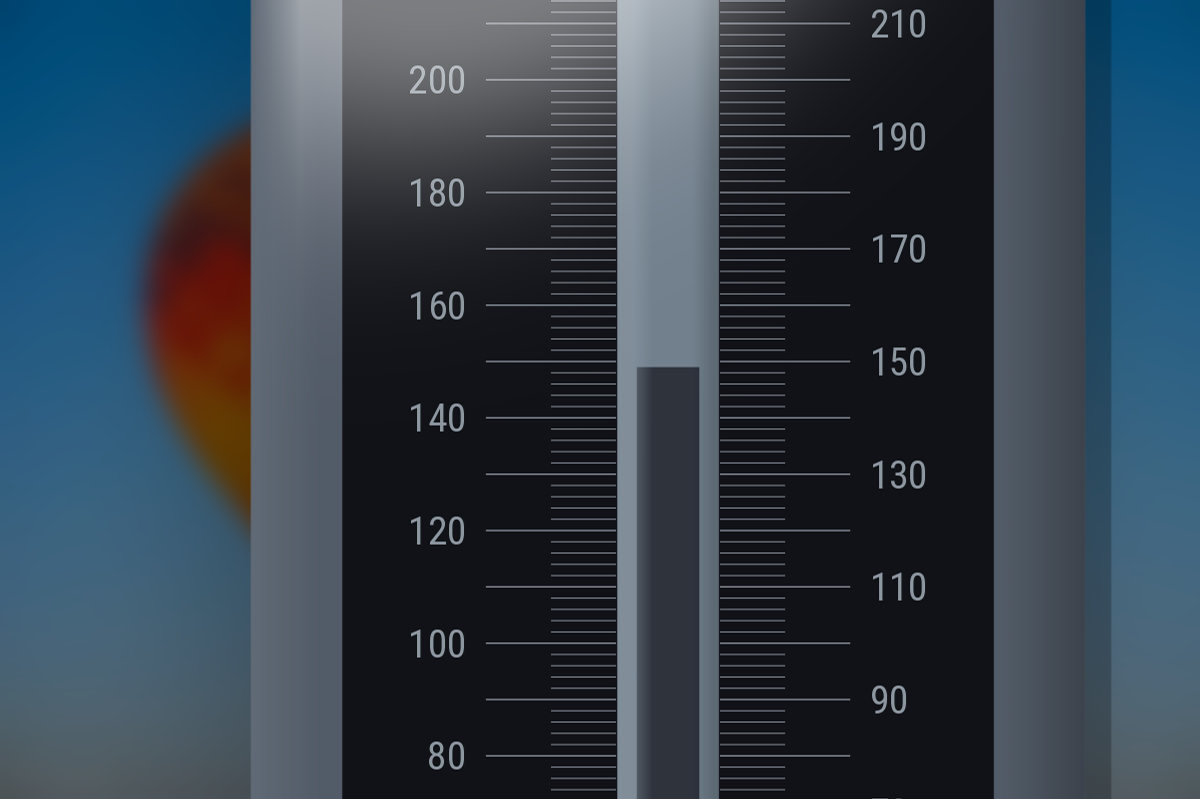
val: 149
